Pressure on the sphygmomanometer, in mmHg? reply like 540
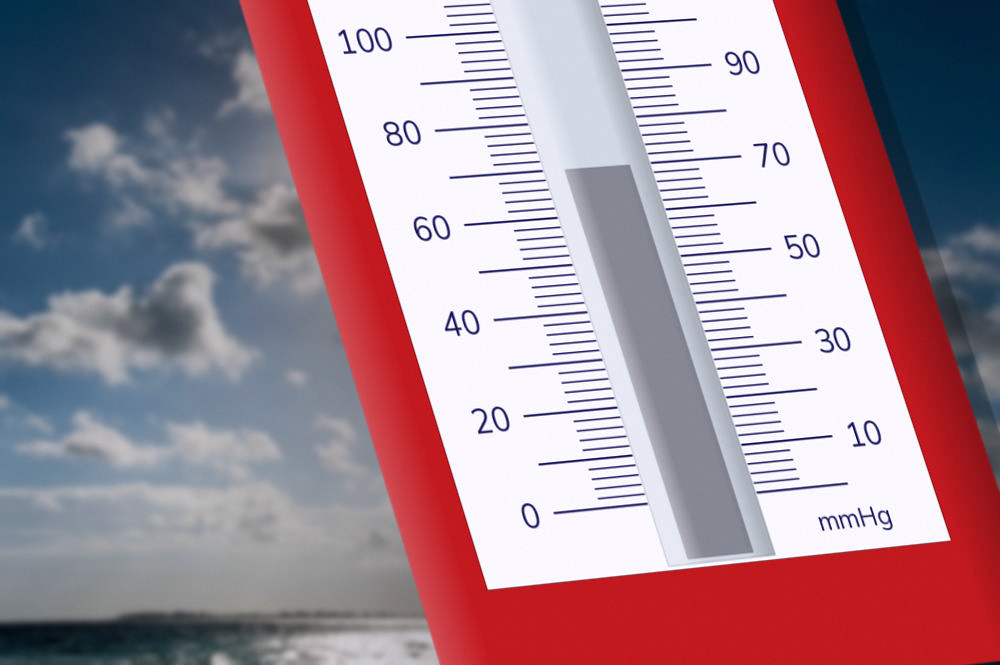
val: 70
